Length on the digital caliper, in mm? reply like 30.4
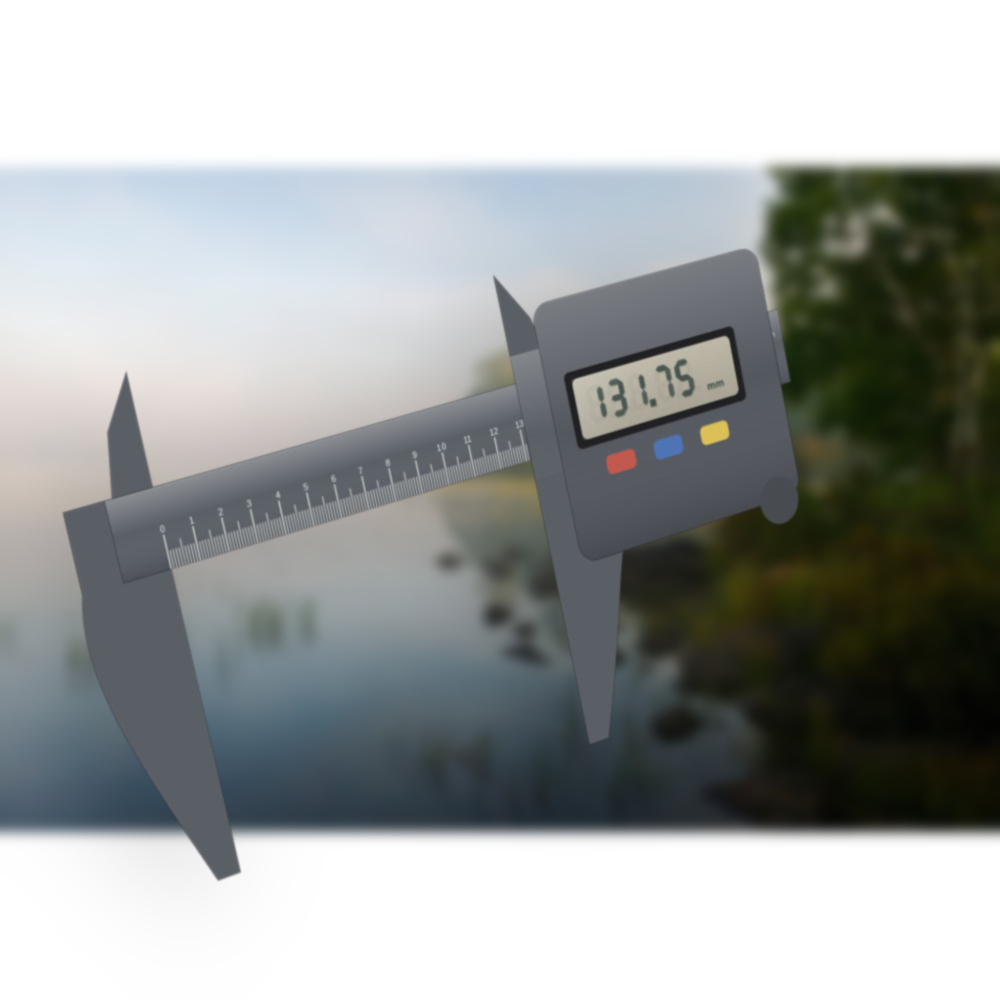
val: 131.75
